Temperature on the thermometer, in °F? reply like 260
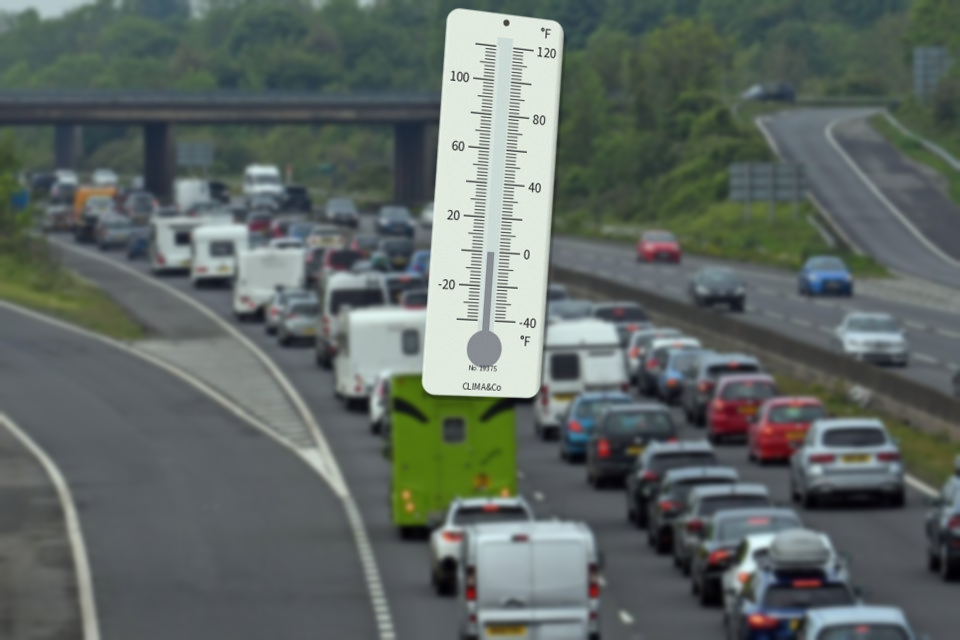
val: 0
